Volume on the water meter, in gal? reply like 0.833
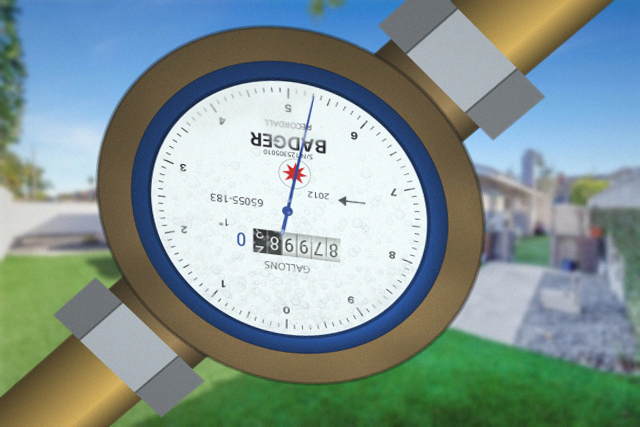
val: 8799825.3
